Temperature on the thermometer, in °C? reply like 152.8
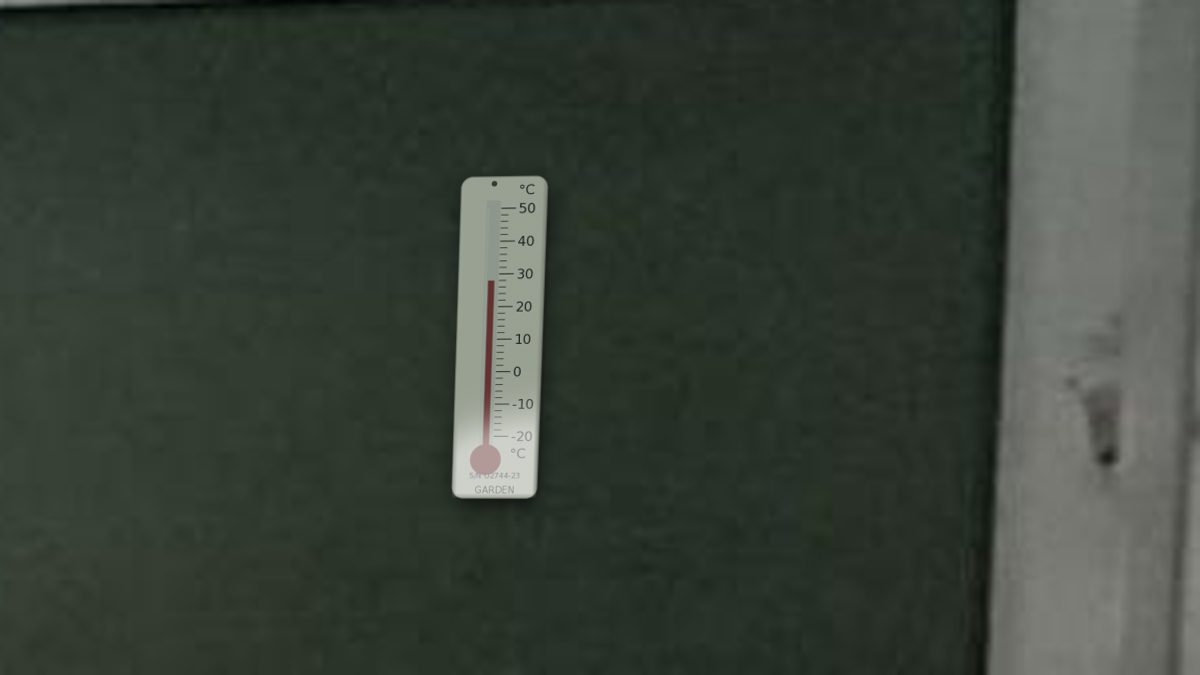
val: 28
